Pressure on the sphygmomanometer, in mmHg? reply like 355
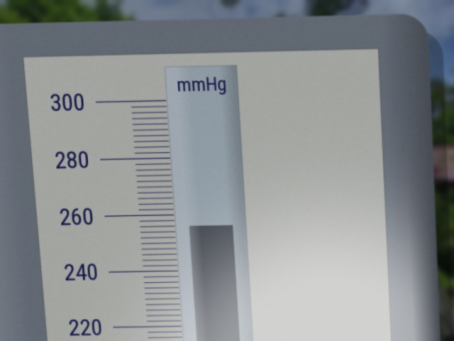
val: 256
